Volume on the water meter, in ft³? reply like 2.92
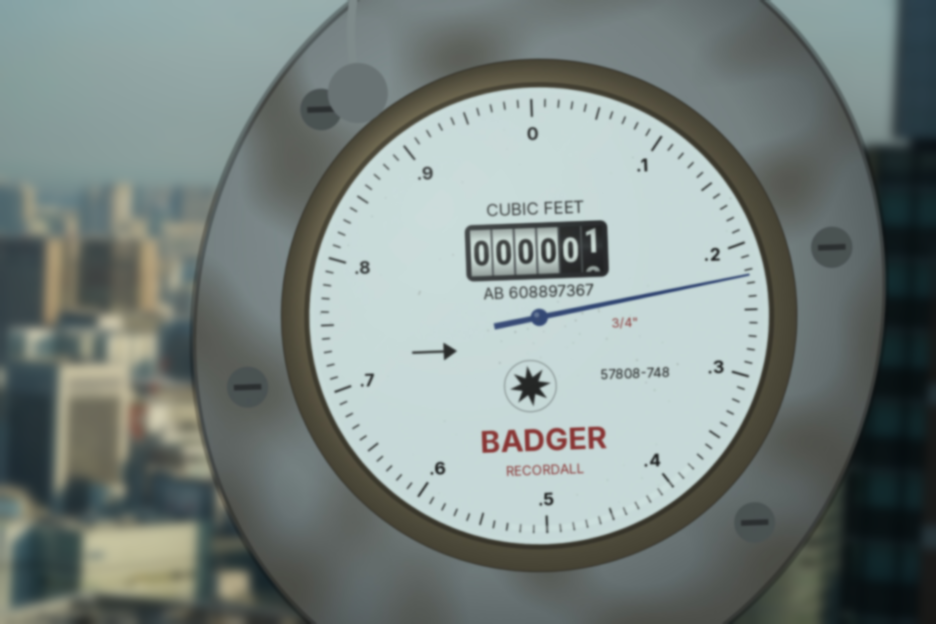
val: 1.22
